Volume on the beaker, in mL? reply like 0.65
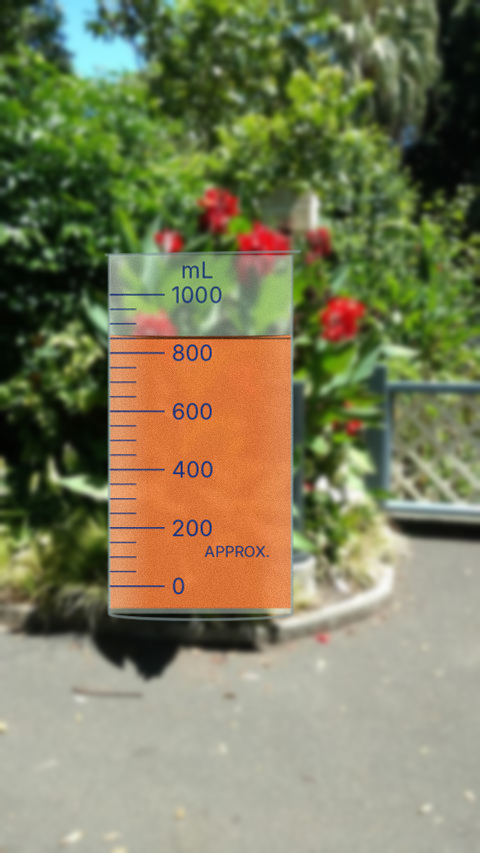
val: 850
